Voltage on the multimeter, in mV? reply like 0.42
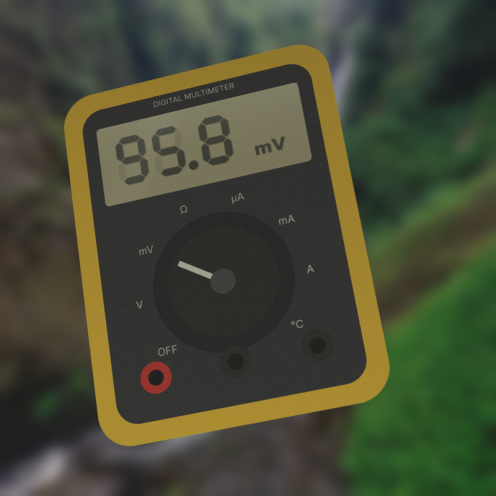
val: 95.8
